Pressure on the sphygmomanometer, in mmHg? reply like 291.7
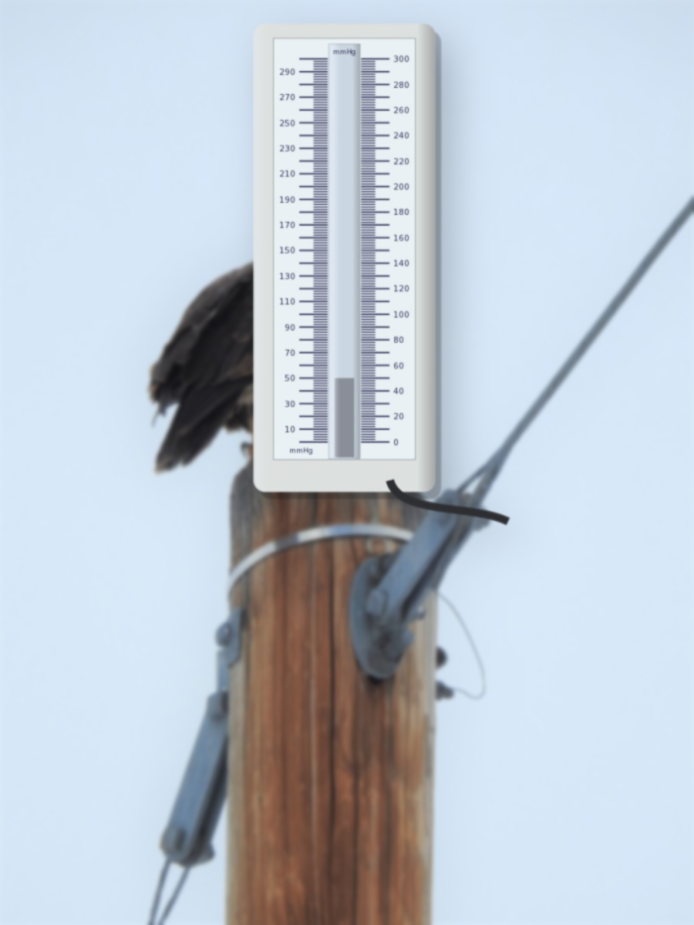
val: 50
